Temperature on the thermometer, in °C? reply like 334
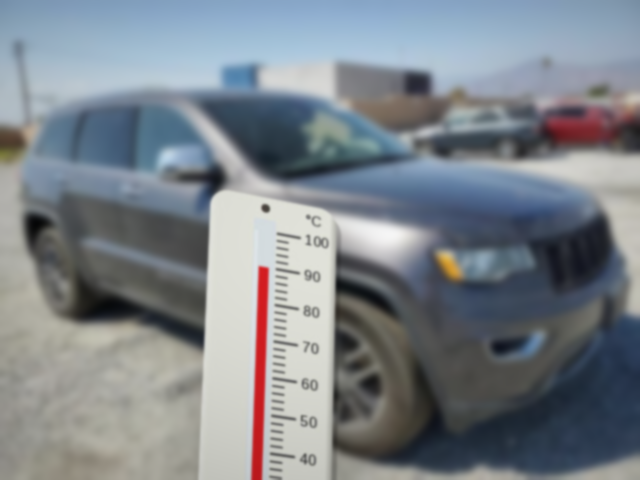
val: 90
